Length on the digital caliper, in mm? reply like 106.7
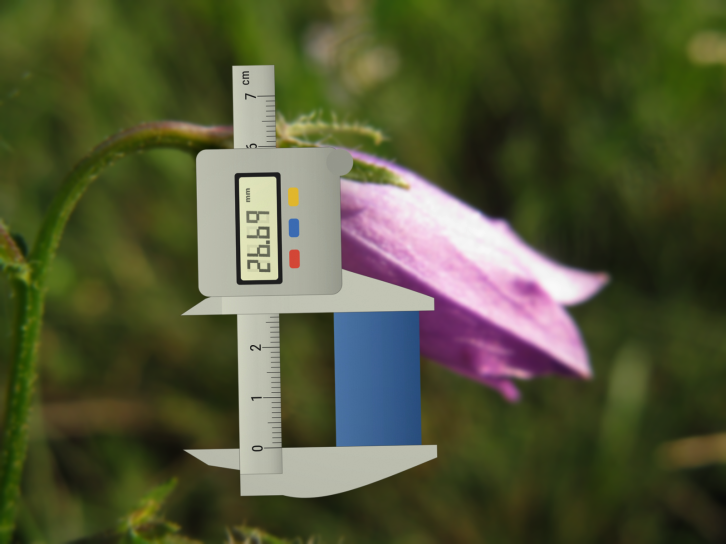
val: 26.69
